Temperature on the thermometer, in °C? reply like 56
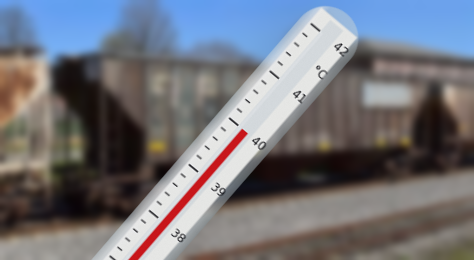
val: 40
